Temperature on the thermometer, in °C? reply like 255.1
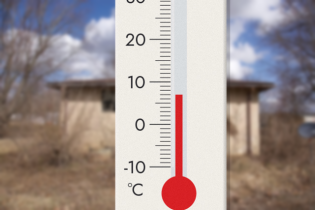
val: 7
